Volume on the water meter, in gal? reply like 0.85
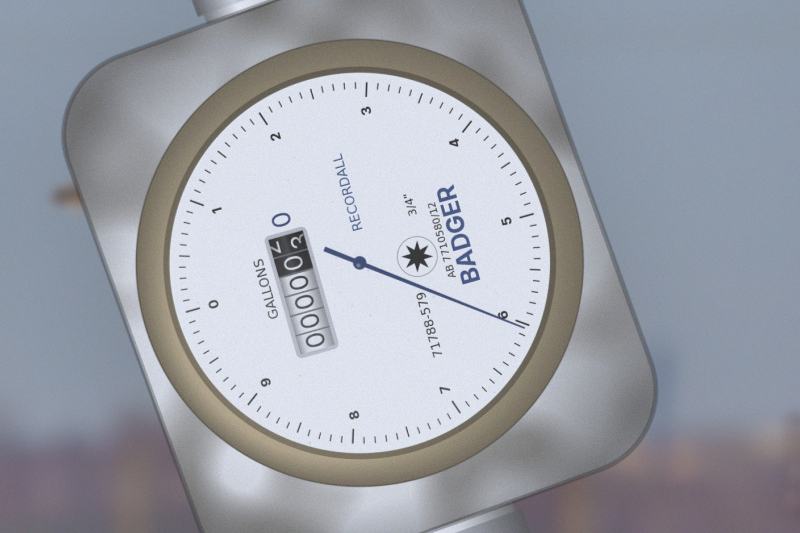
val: 26.0
